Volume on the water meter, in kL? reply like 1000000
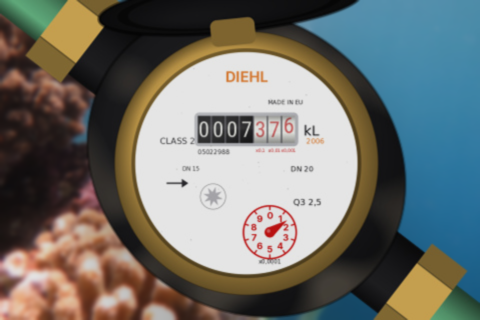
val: 7.3761
